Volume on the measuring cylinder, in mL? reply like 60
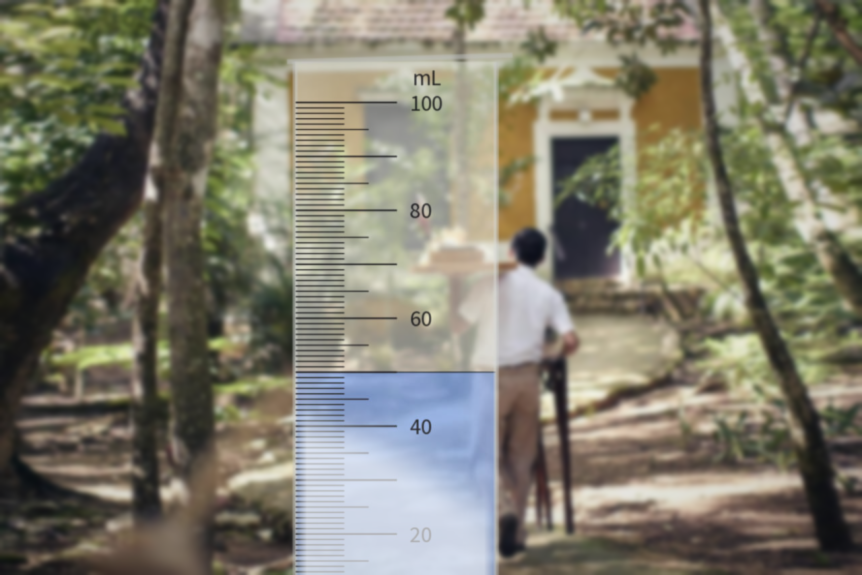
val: 50
